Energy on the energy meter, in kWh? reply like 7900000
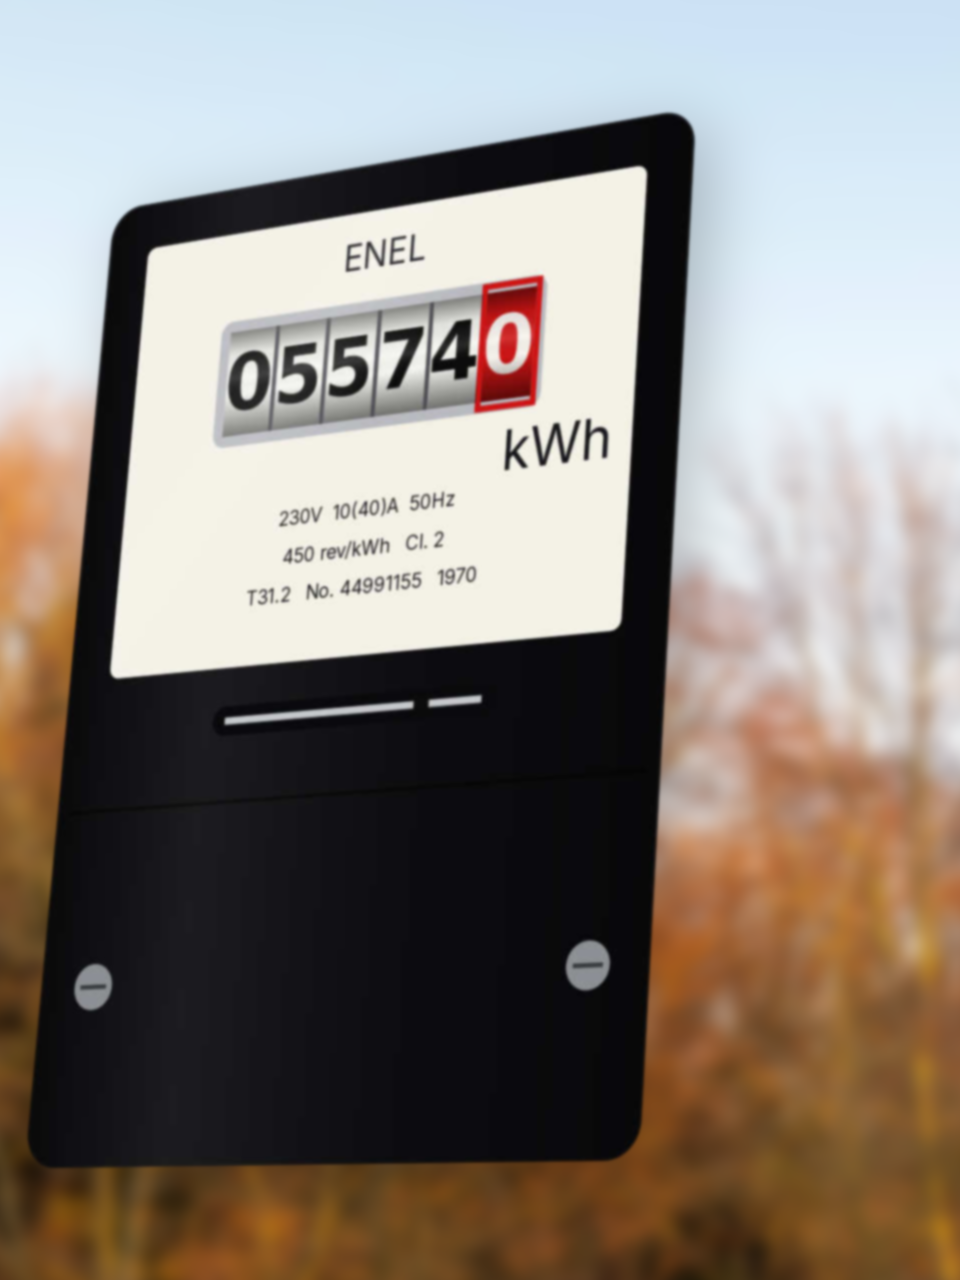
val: 5574.0
